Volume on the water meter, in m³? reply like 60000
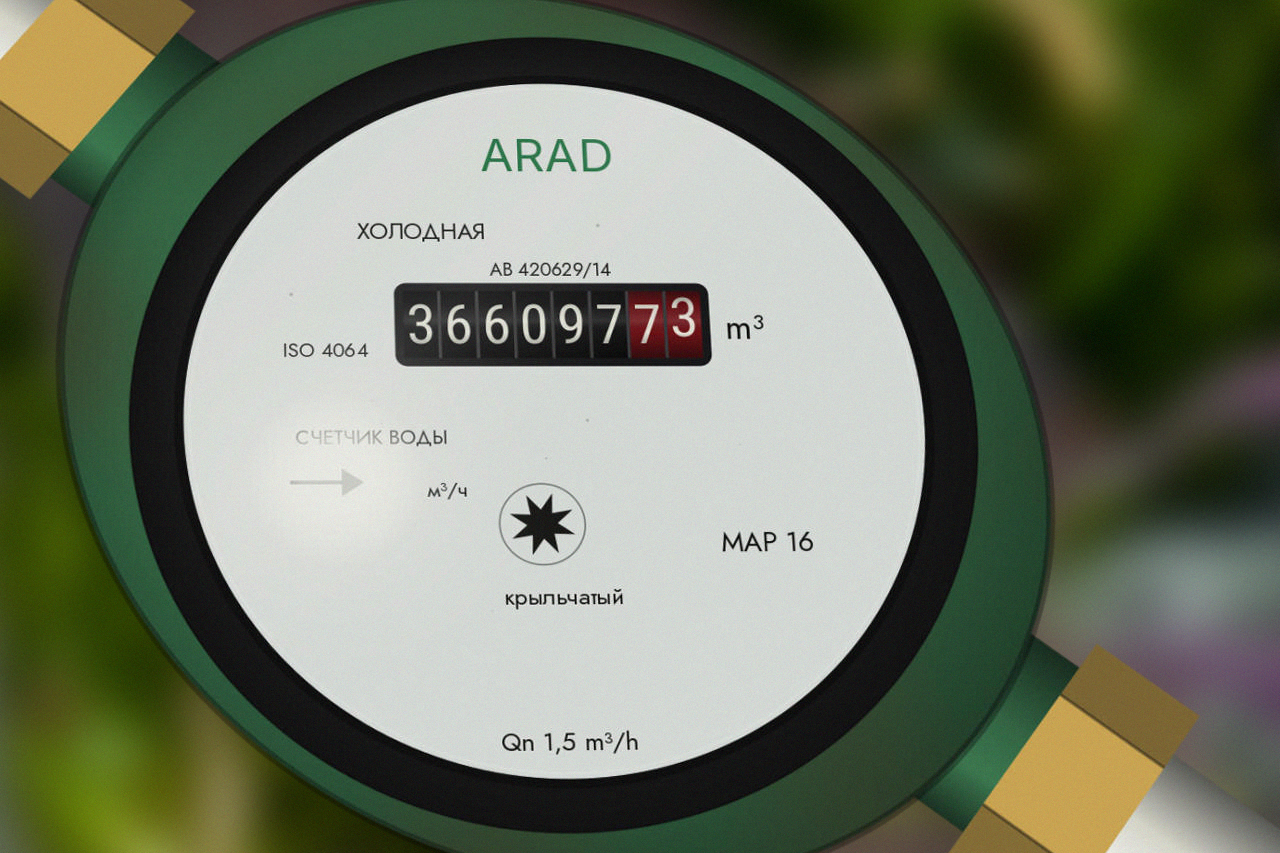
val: 366097.73
